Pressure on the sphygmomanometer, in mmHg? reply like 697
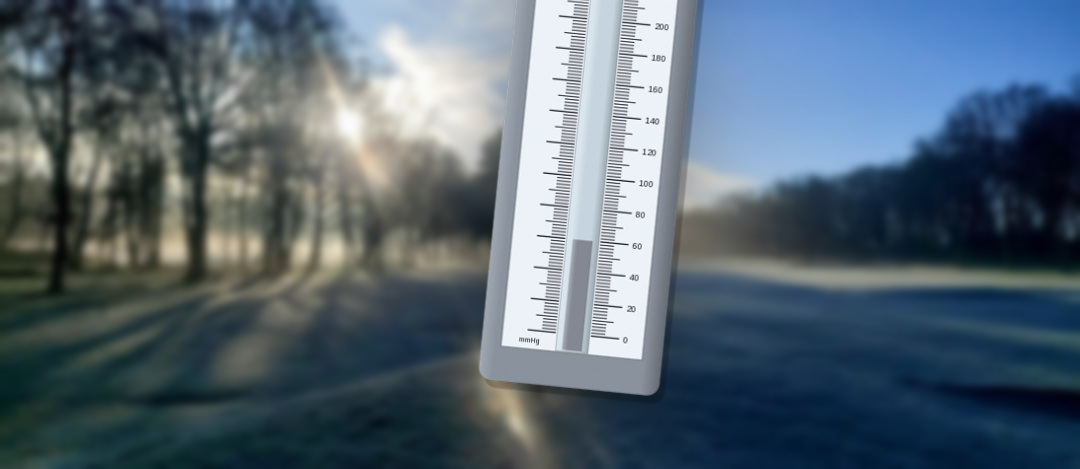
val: 60
